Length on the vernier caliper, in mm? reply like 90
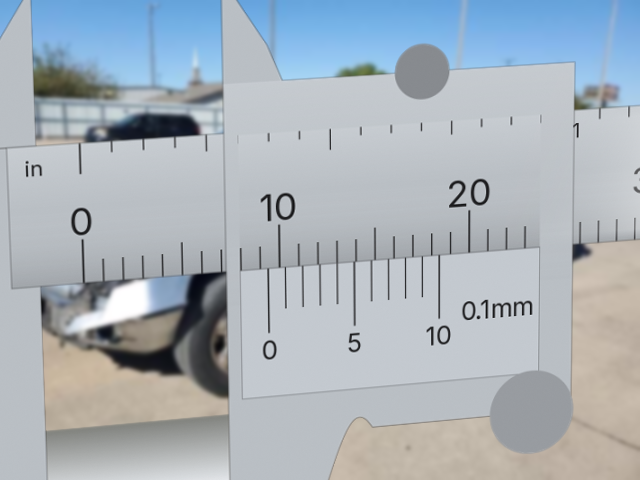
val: 9.4
